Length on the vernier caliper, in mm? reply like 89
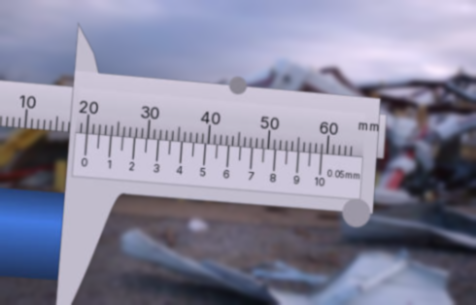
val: 20.0
